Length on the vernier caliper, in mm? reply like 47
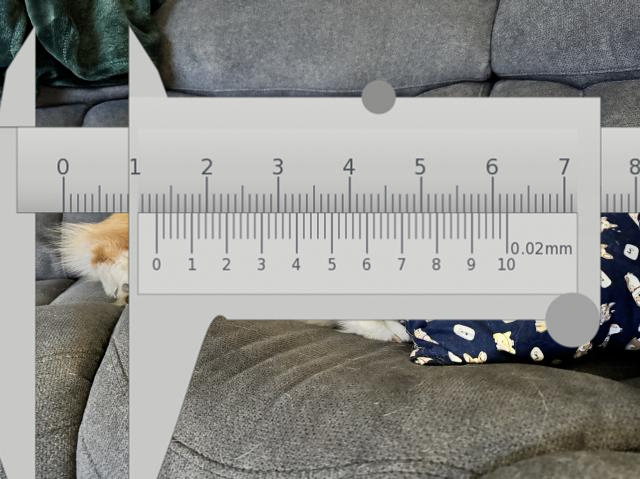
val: 13.0
